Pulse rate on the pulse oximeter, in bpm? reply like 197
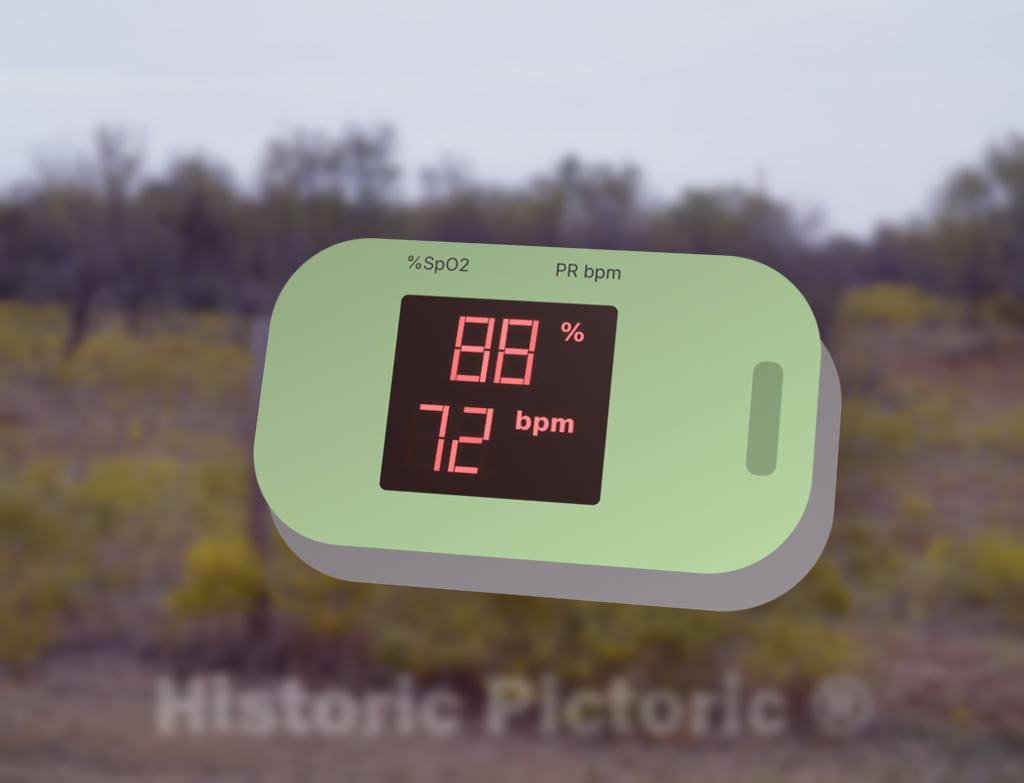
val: 72
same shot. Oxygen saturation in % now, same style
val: 88
